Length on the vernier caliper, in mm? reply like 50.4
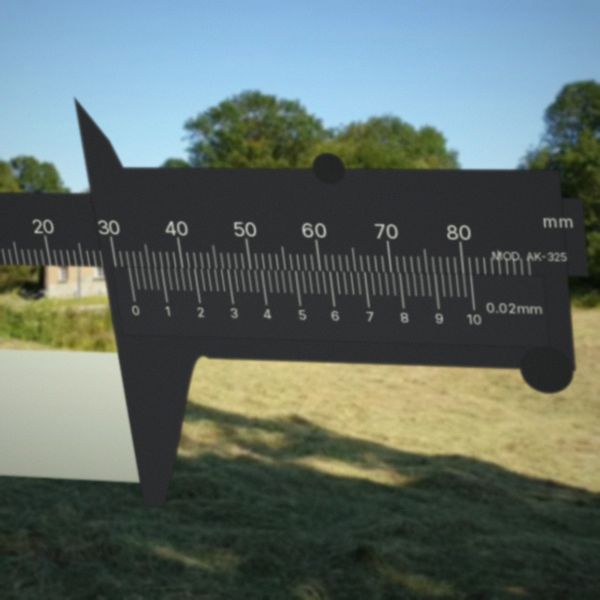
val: 32.0
